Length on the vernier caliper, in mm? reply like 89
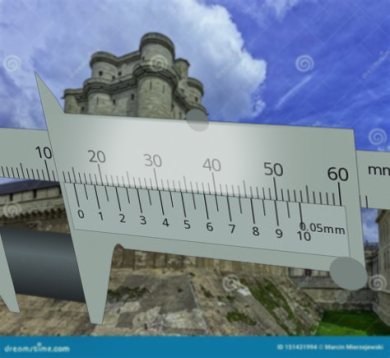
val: 14.6
